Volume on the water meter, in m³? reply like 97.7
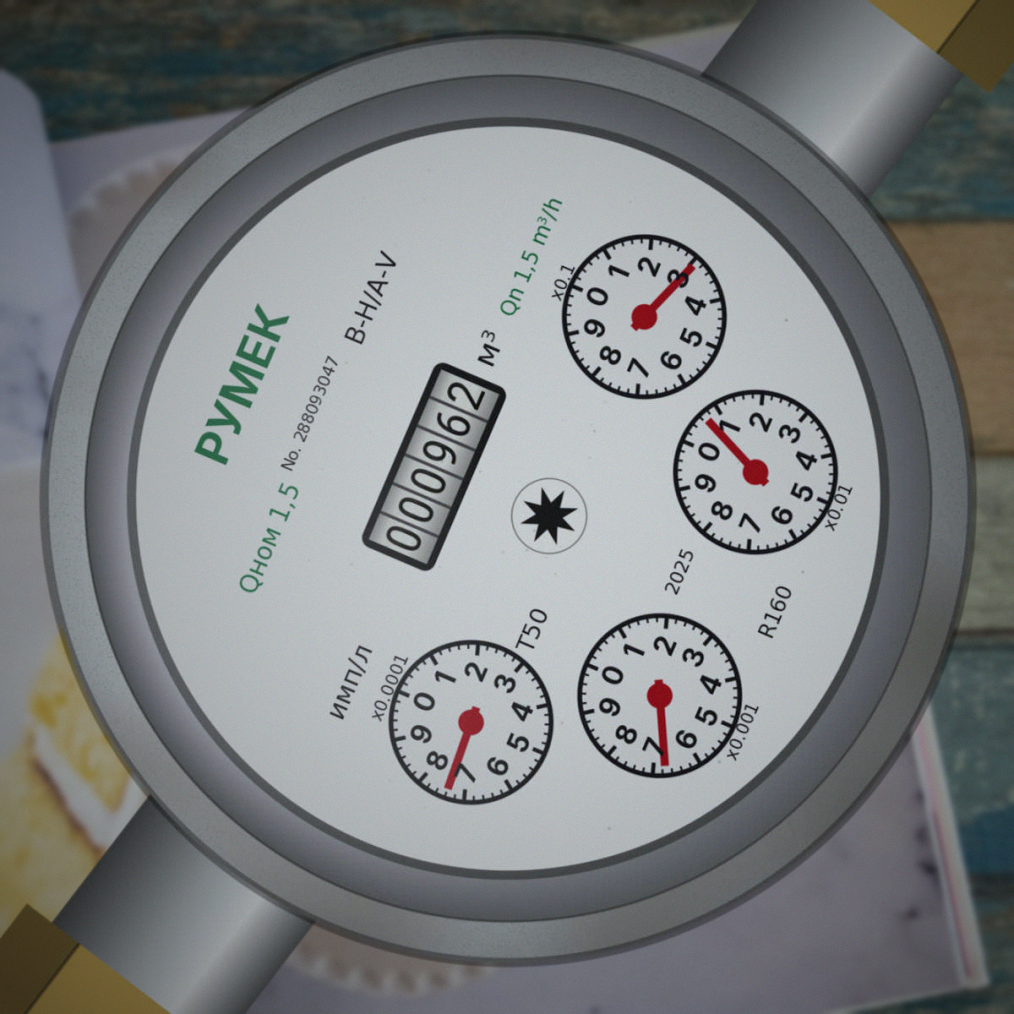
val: 962.3067
